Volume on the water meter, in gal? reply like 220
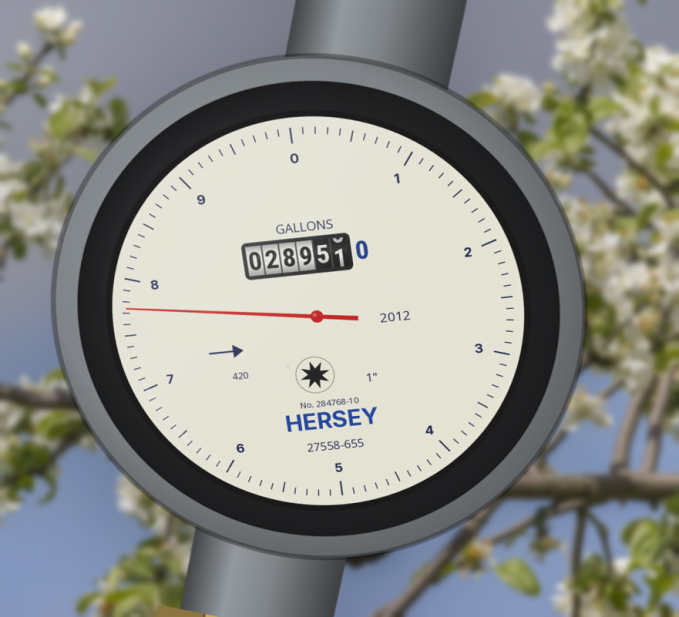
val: 289507.7
